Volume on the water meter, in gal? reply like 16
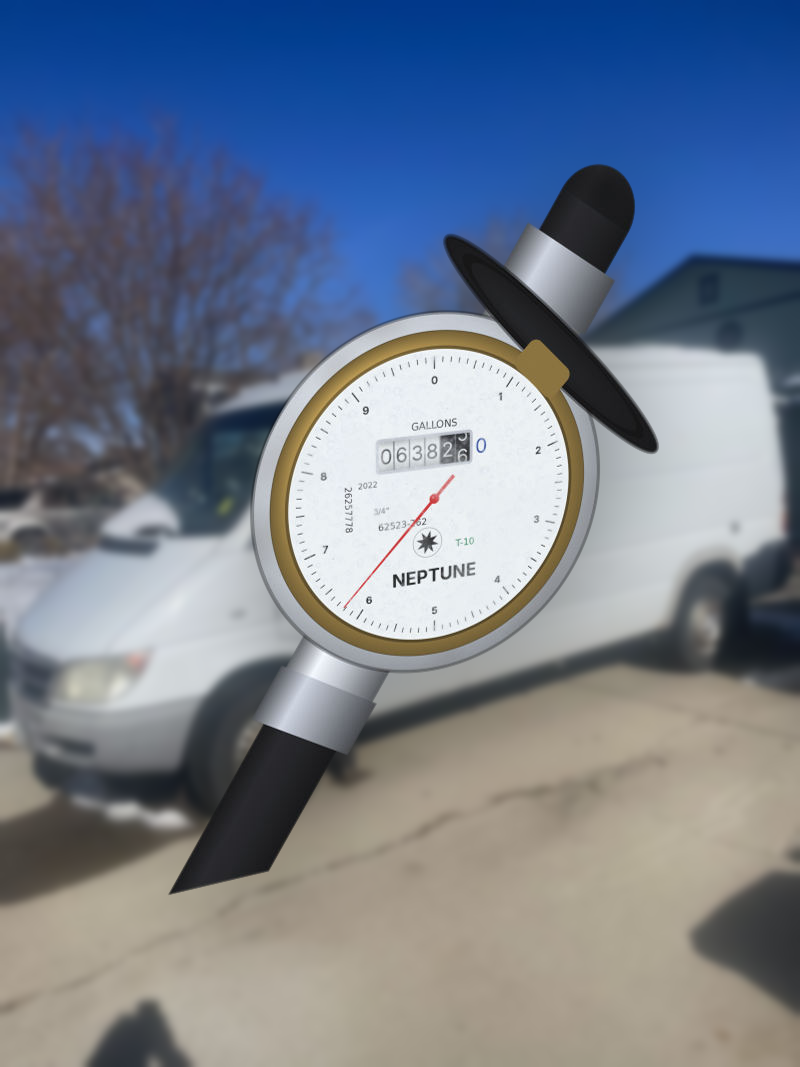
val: 638256.2
